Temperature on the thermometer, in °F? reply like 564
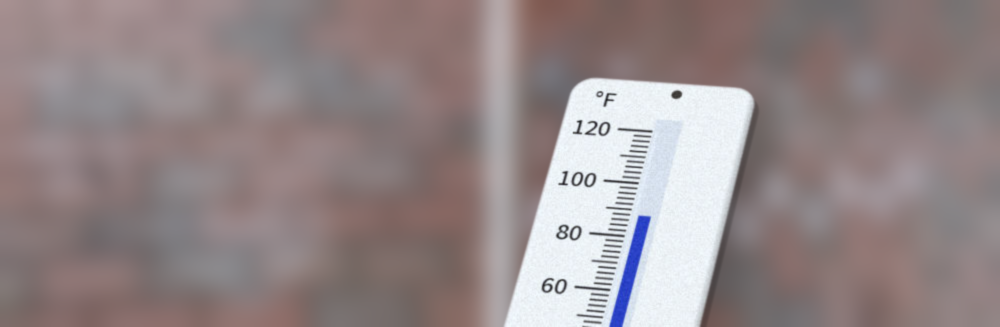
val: 88
